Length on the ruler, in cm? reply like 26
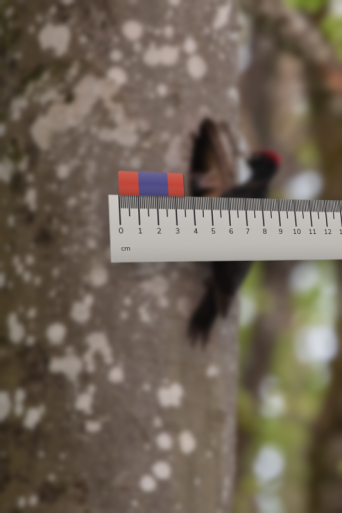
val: 3.5
